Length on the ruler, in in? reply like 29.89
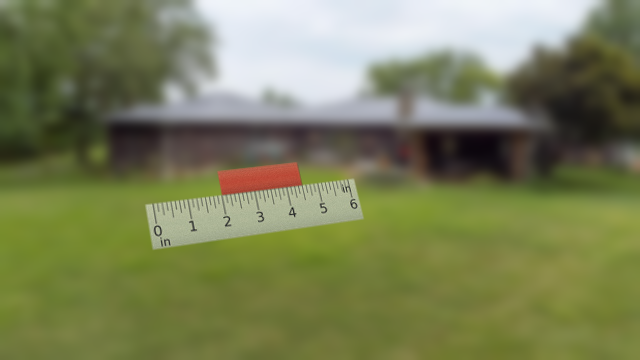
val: 2.5
